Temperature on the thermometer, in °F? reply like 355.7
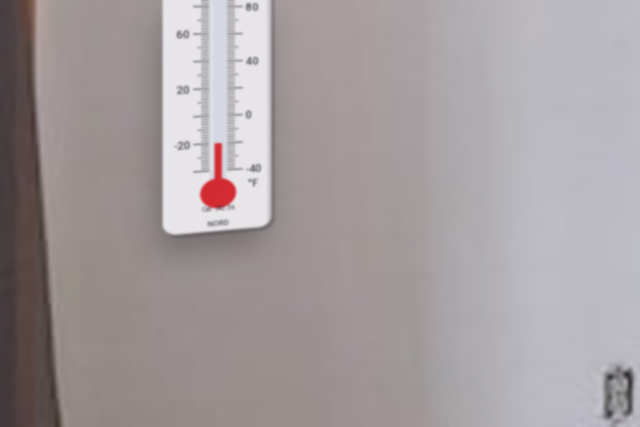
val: -20
